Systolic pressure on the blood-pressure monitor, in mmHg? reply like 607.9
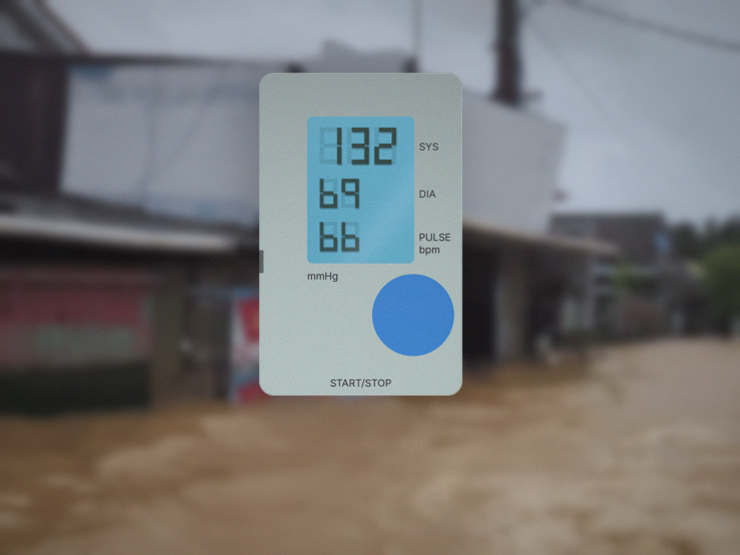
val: 132
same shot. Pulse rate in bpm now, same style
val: 66
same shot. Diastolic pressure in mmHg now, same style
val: 69
